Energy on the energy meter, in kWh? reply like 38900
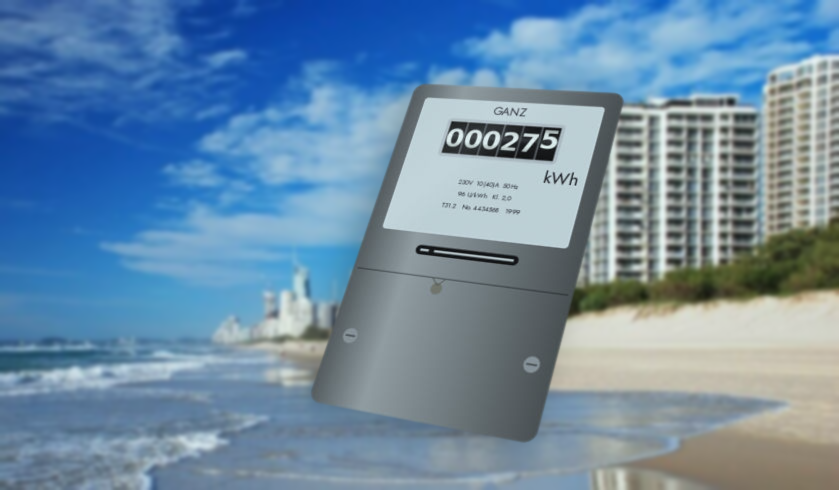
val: 275
